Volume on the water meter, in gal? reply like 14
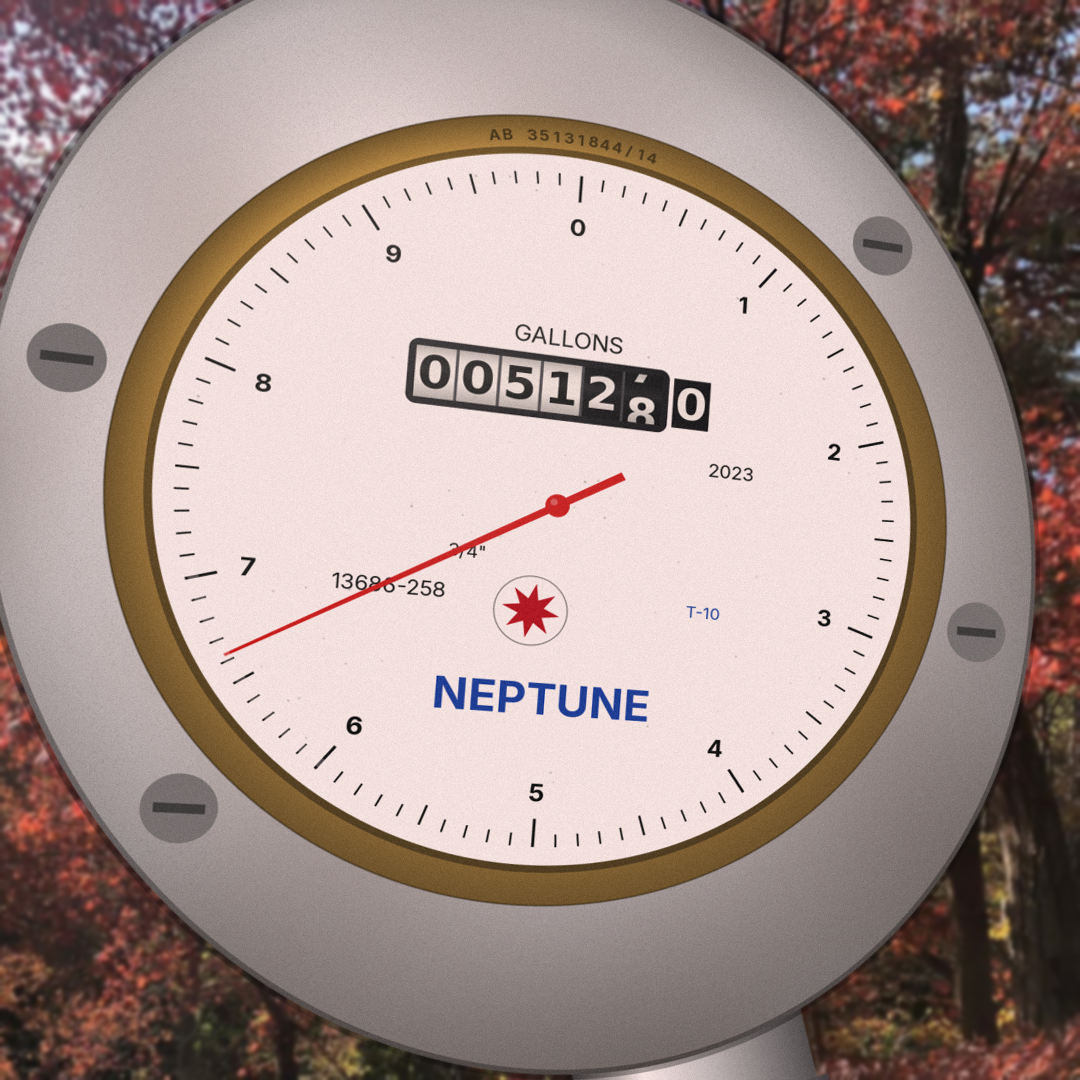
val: 51276.6
